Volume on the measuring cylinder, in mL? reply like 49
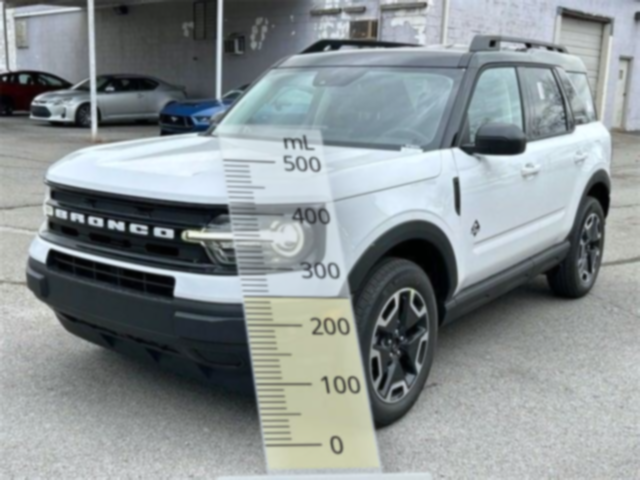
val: 250
